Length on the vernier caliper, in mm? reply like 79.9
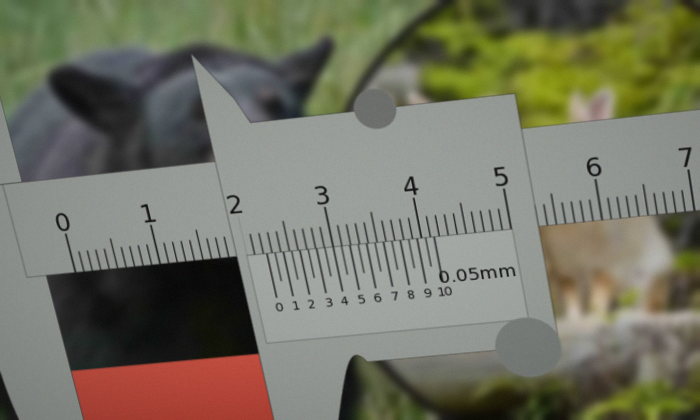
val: 22.4
